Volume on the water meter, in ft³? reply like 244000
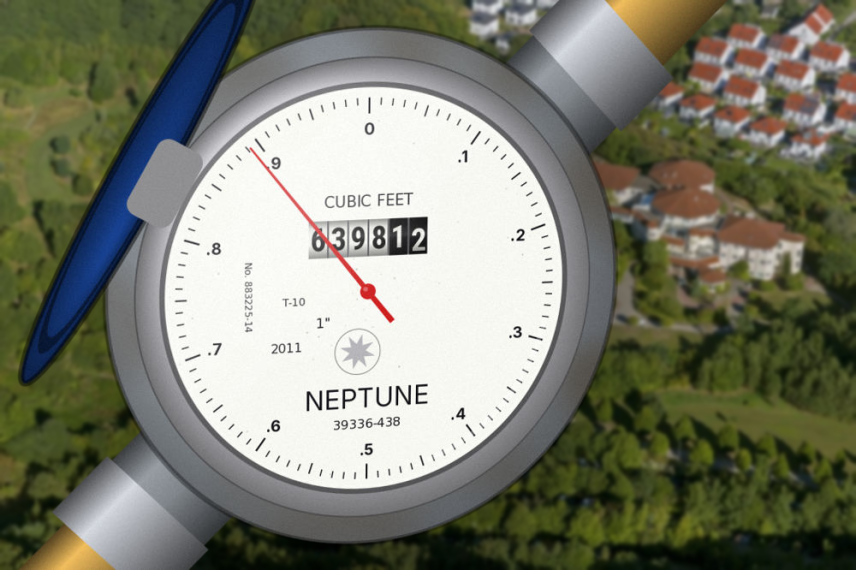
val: 639811.89
